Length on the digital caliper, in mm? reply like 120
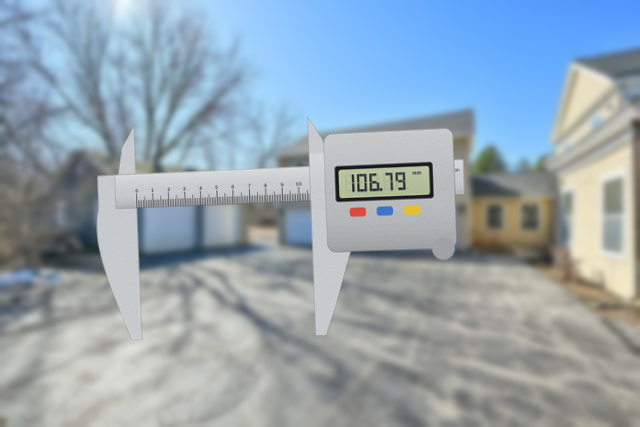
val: 106.79
